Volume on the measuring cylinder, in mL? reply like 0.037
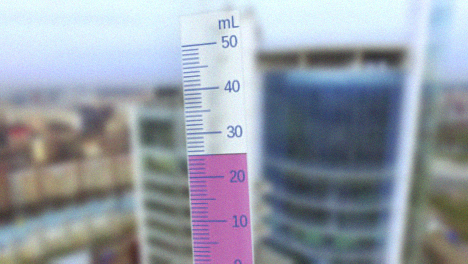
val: 25
